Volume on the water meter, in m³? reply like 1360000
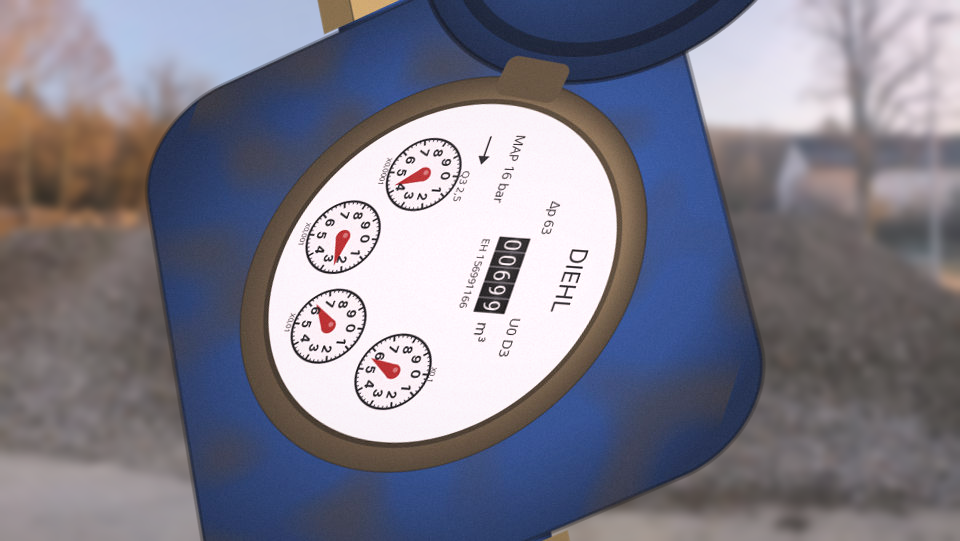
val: 699.5624
